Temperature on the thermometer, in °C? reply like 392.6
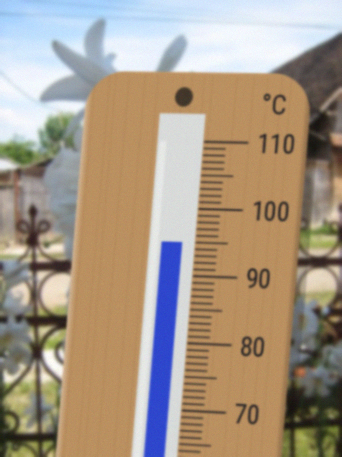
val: 95
